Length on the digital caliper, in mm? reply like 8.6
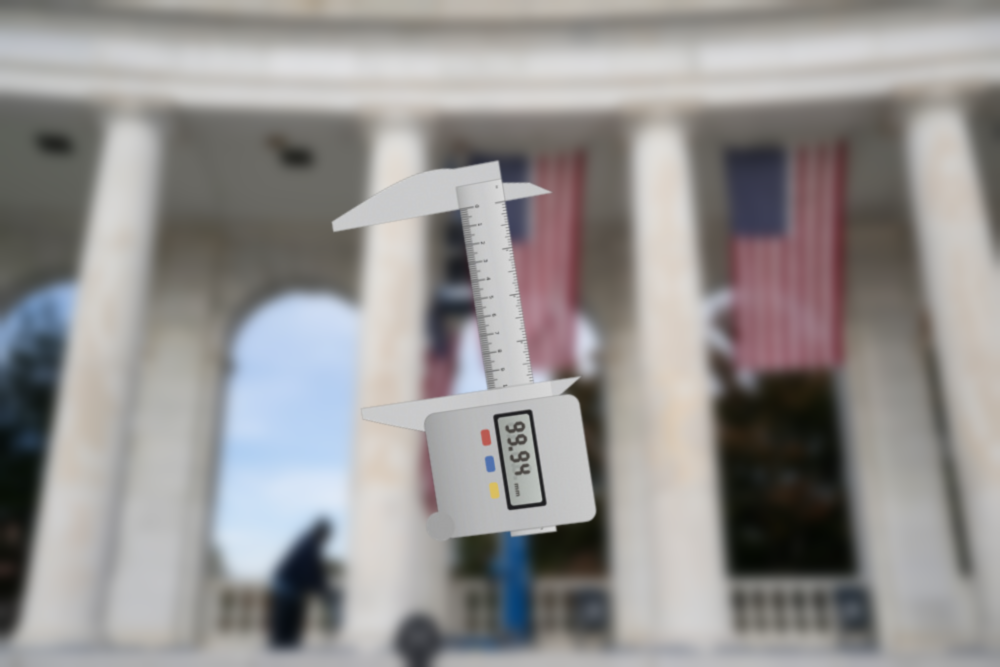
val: 99.94
